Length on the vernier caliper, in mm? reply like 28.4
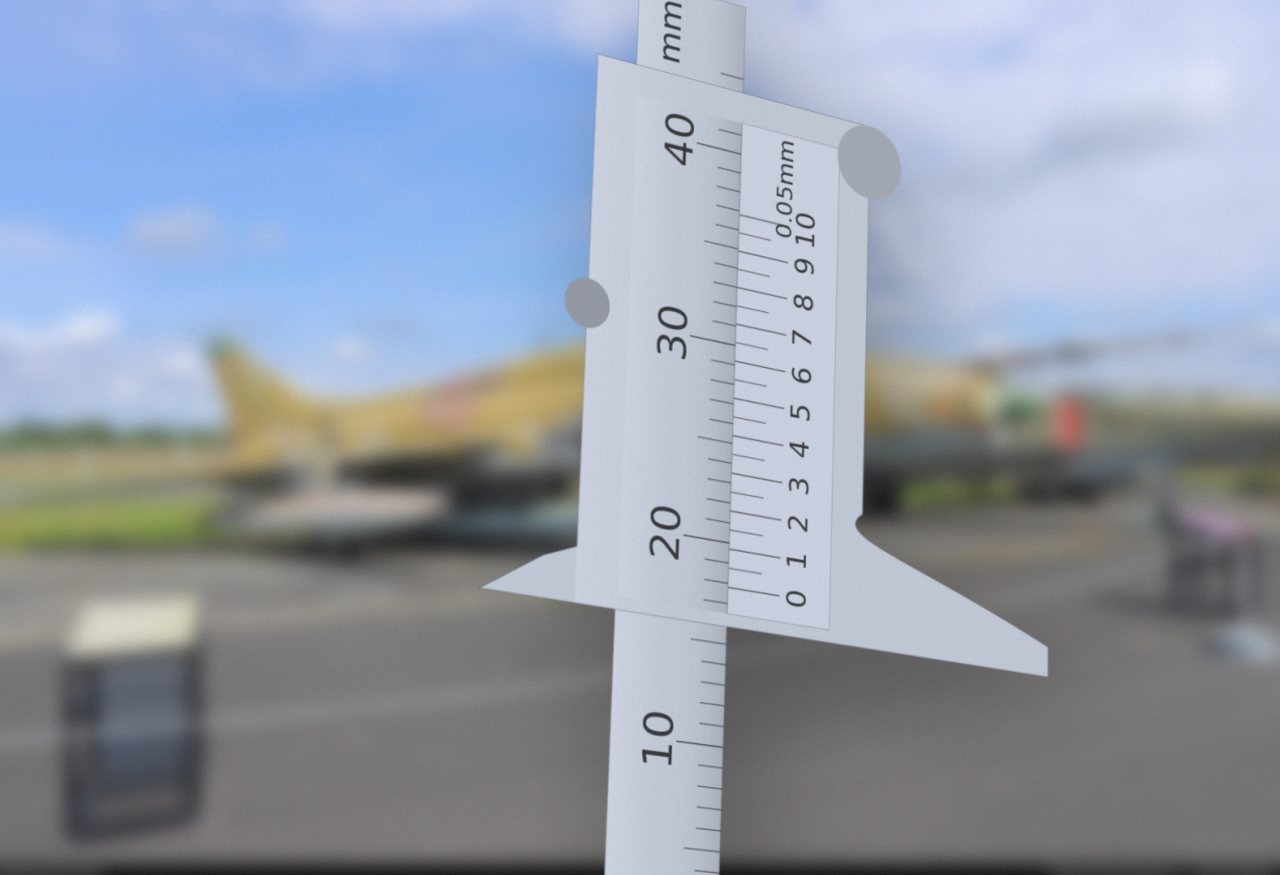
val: 17.8
